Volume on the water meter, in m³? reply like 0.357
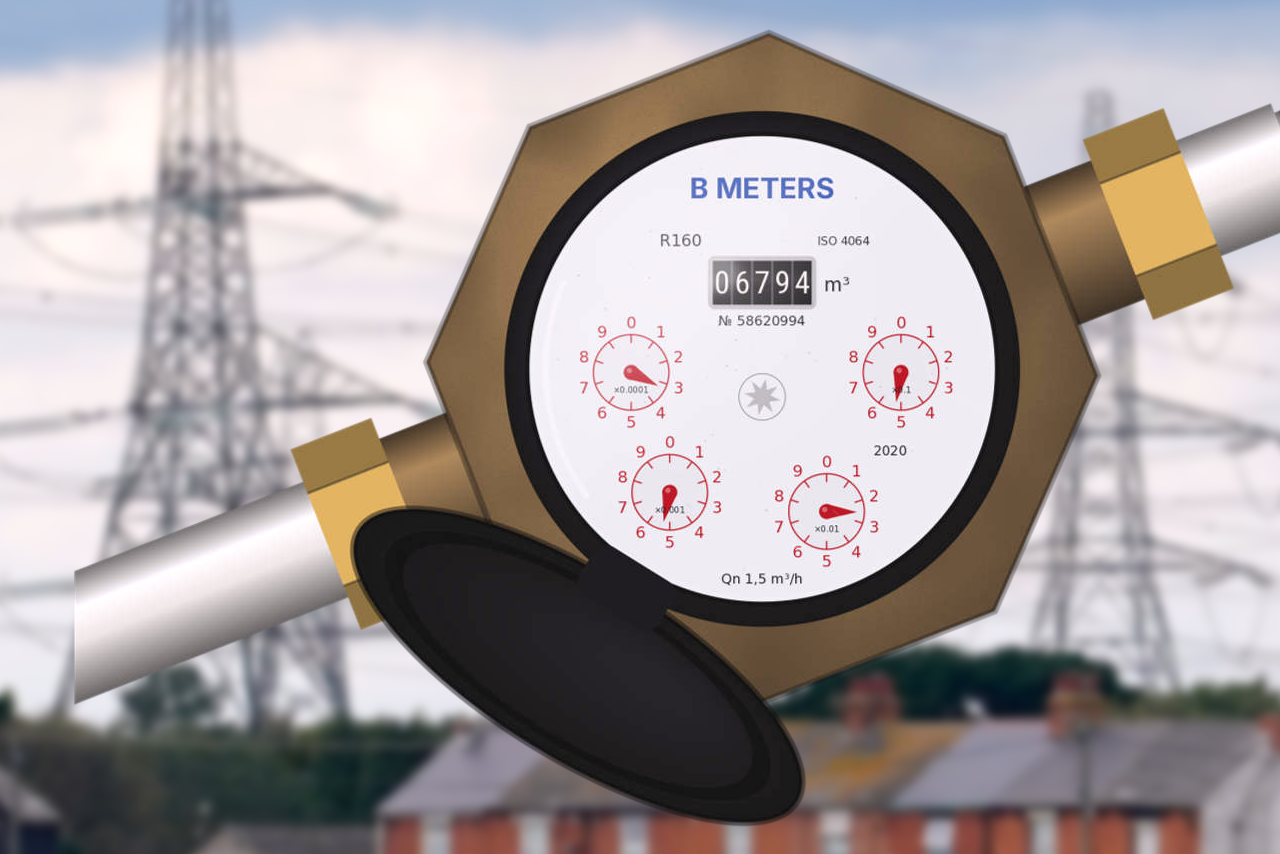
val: 6794.5253
